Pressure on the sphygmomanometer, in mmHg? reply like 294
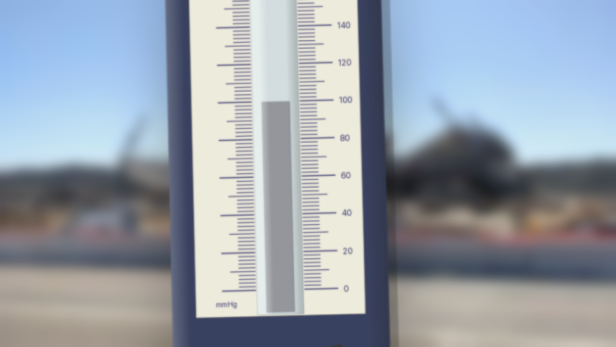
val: 100
